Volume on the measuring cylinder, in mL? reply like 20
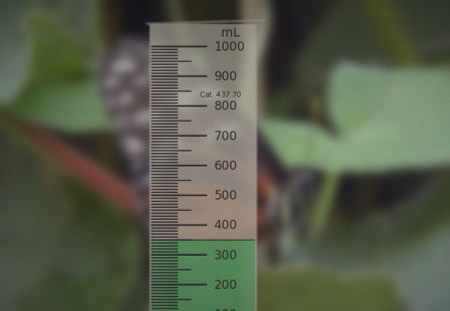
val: 350
